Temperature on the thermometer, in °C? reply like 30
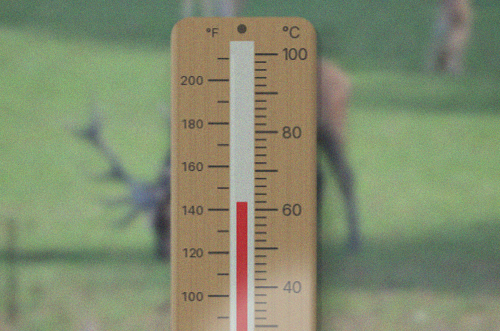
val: 62
